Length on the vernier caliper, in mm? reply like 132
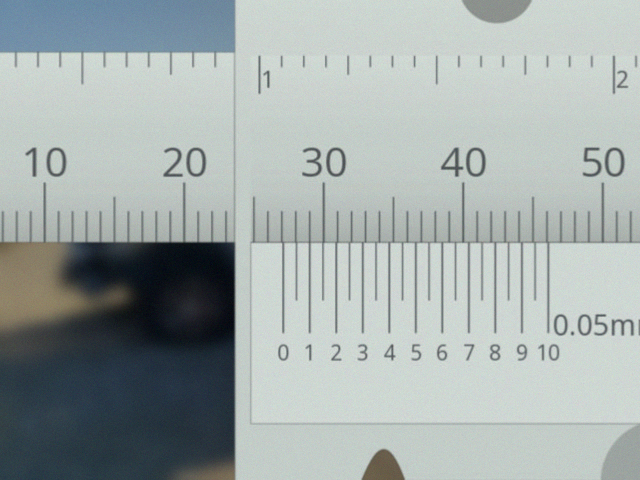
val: 27.1
